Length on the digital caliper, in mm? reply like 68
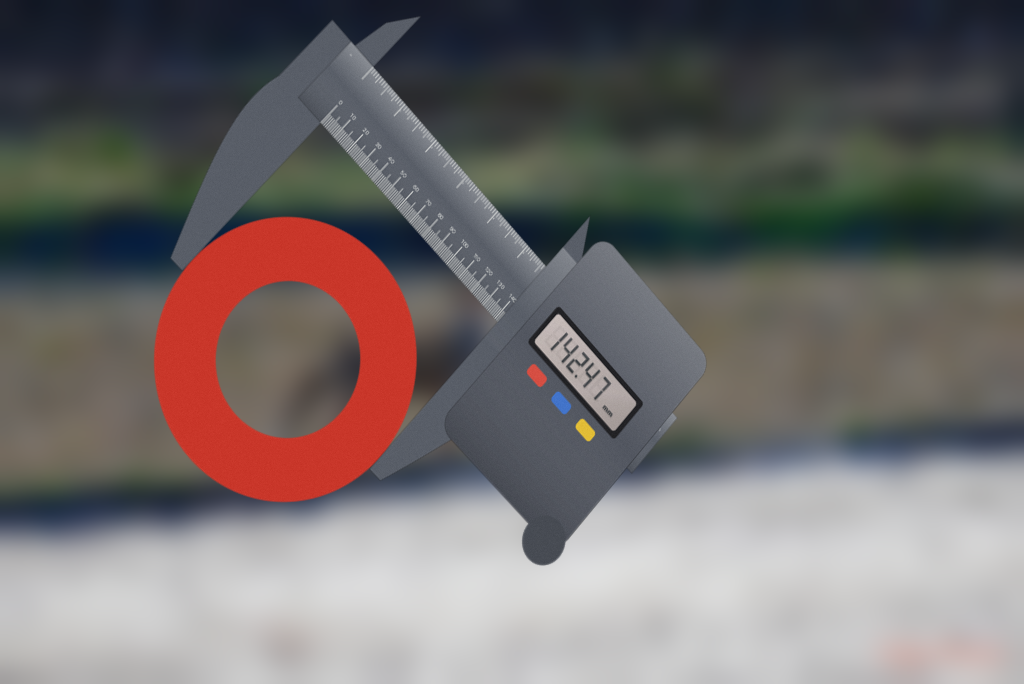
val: 142.47
